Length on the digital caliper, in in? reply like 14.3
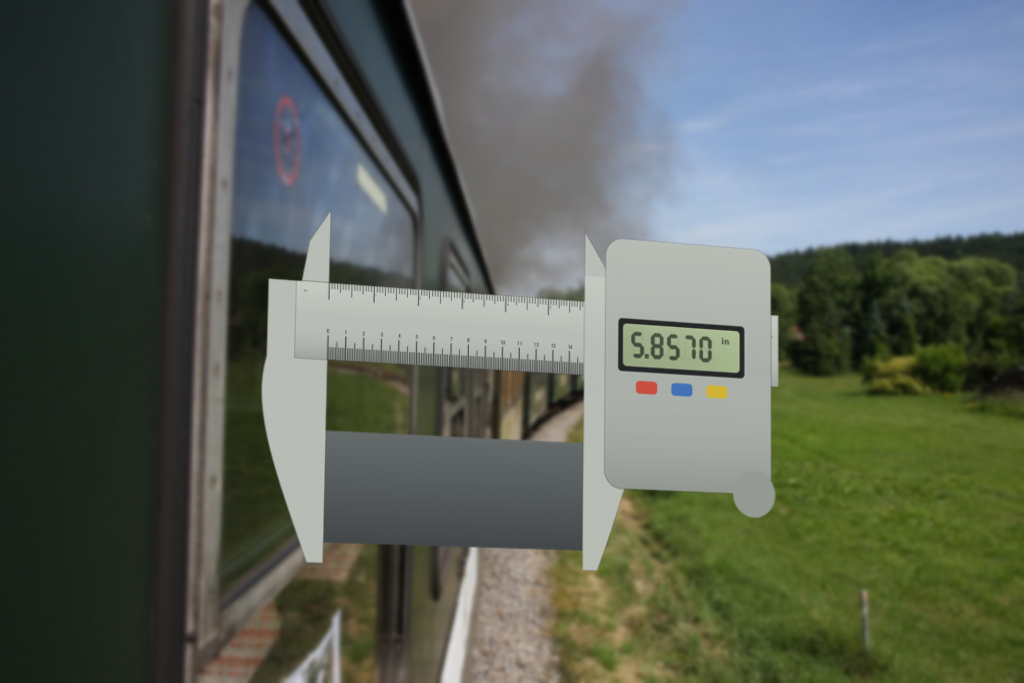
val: 5.8570
